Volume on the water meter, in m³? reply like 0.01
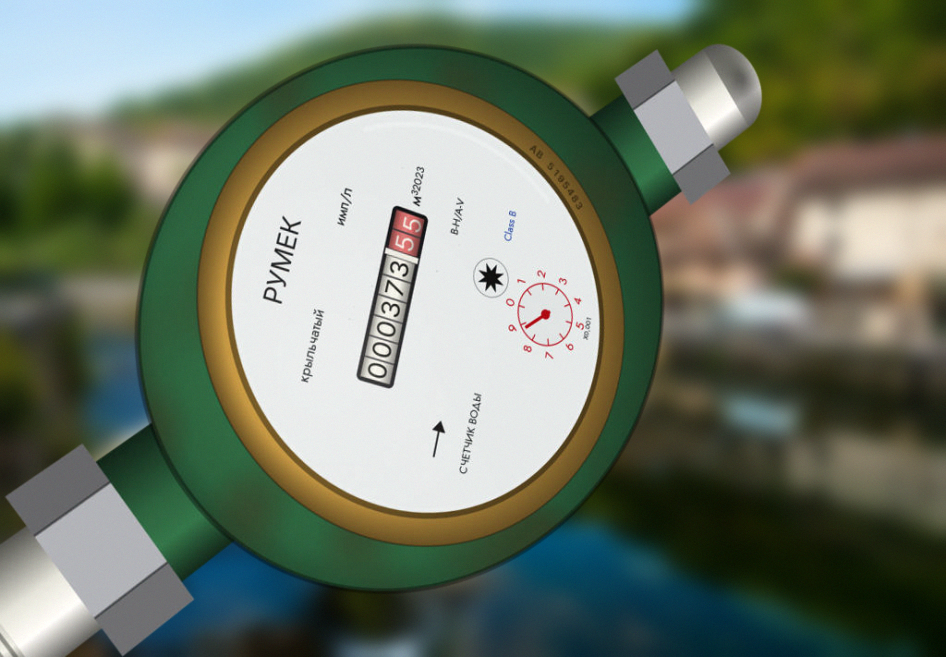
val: 373.548
